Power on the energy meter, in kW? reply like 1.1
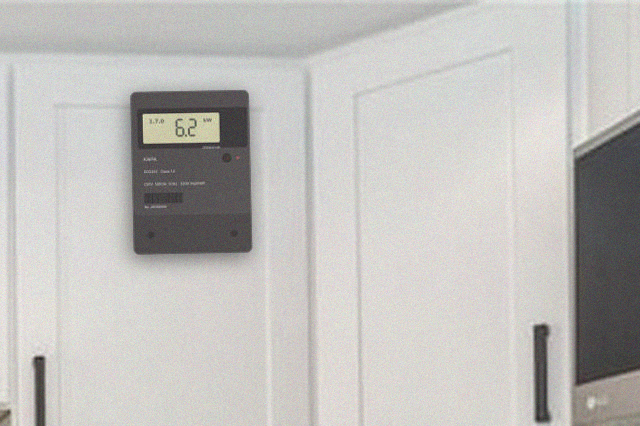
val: 6.2
